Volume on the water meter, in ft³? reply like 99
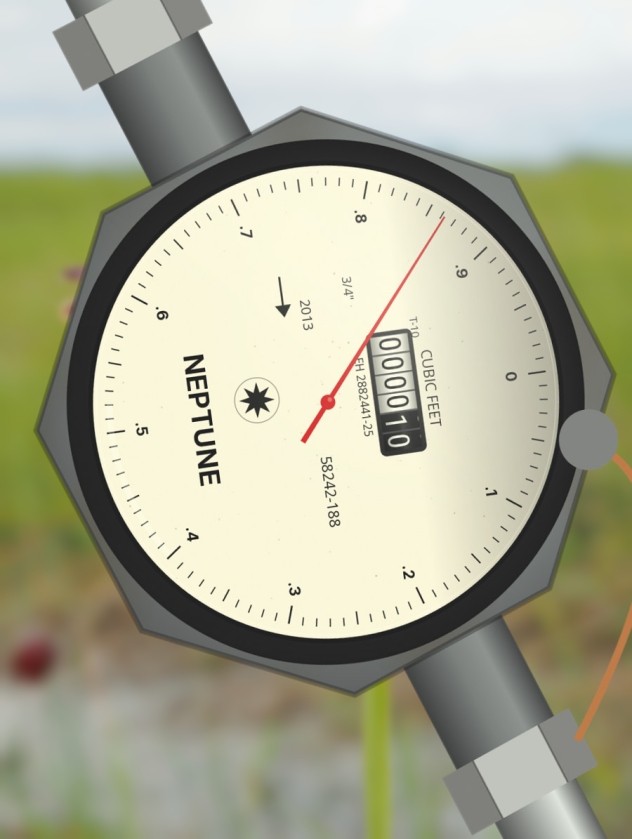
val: 9.86
